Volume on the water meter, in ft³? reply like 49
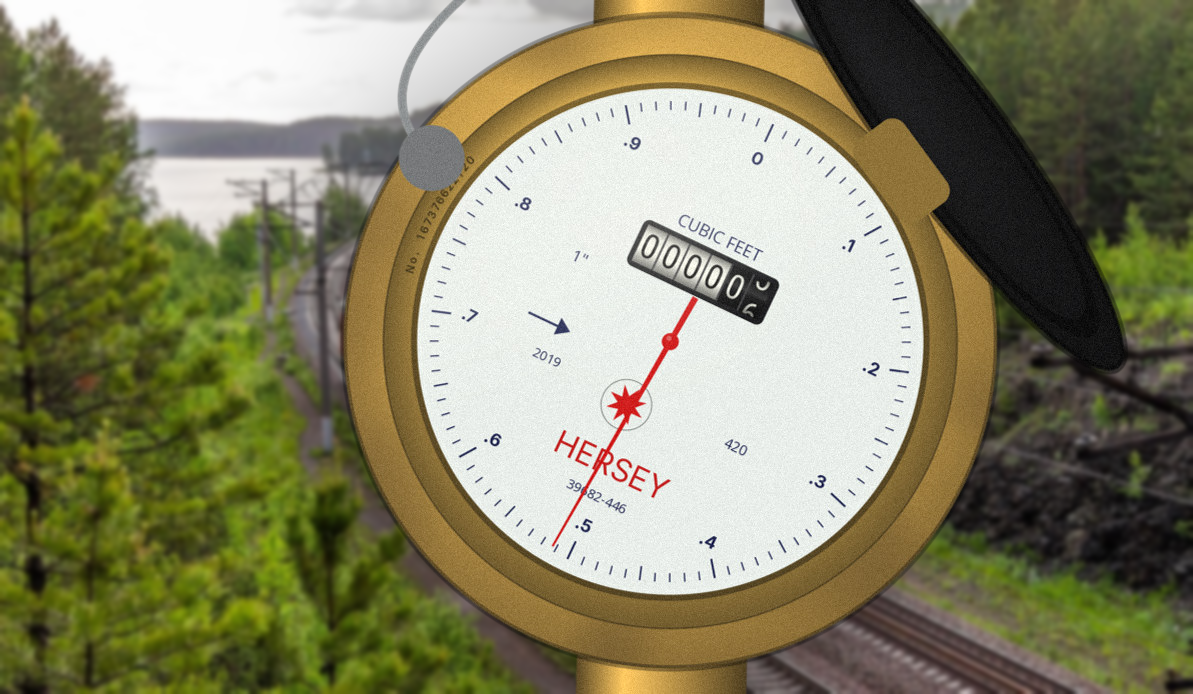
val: 5.51
